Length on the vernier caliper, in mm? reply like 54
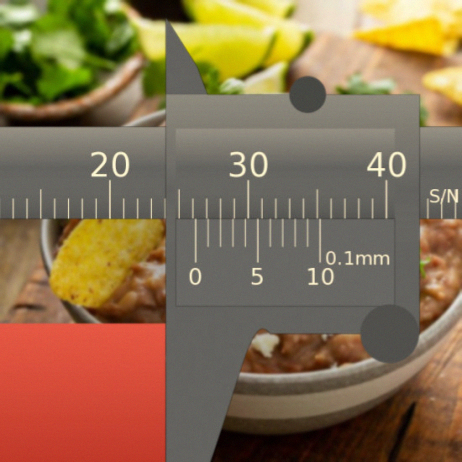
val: 26.2
